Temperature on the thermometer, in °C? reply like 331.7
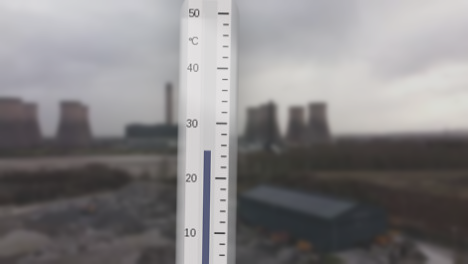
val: 25
